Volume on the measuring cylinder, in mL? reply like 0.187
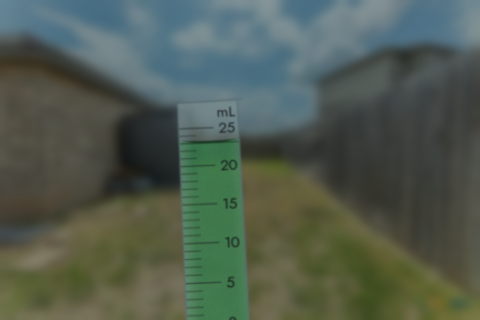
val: 23
